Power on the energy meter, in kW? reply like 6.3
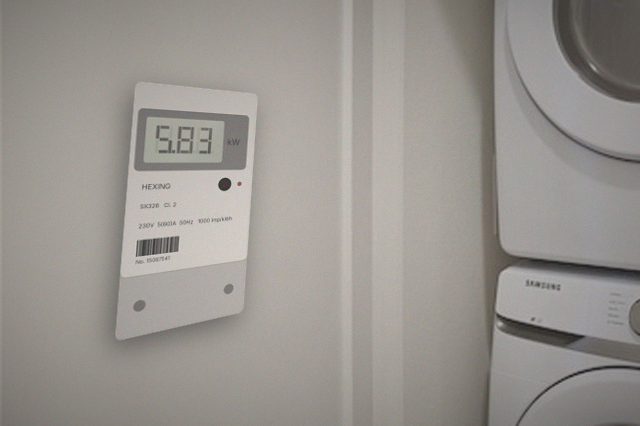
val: 5.83
